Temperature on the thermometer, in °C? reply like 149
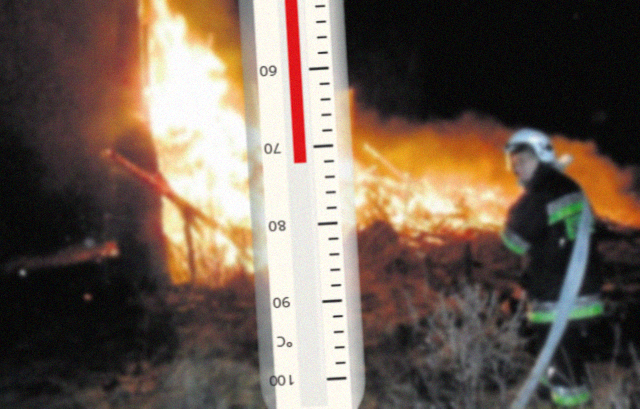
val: 72
